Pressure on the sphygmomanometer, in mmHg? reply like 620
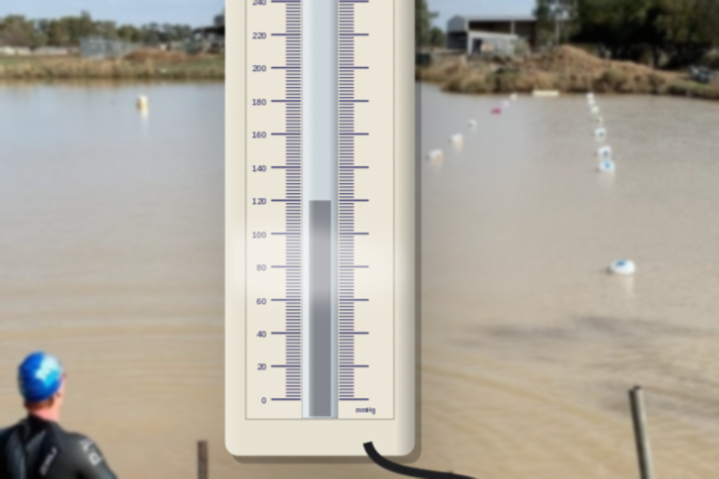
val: 120
